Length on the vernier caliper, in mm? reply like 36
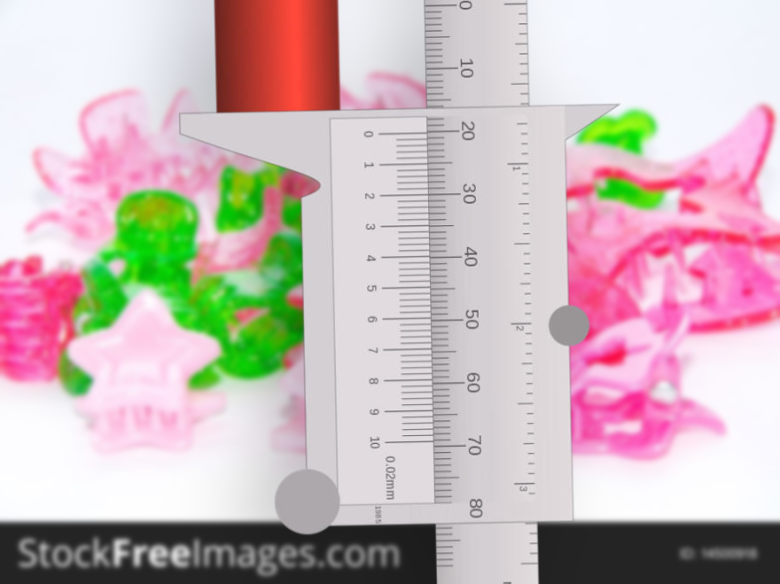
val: 20.2
